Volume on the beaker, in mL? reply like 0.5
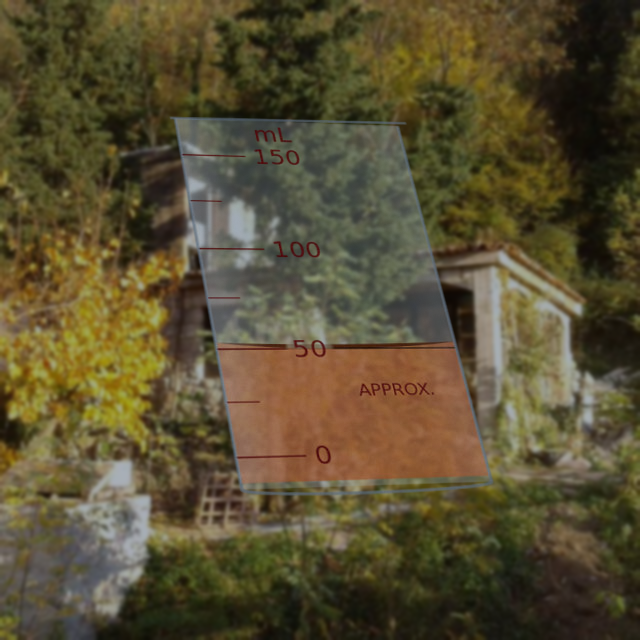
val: 50
